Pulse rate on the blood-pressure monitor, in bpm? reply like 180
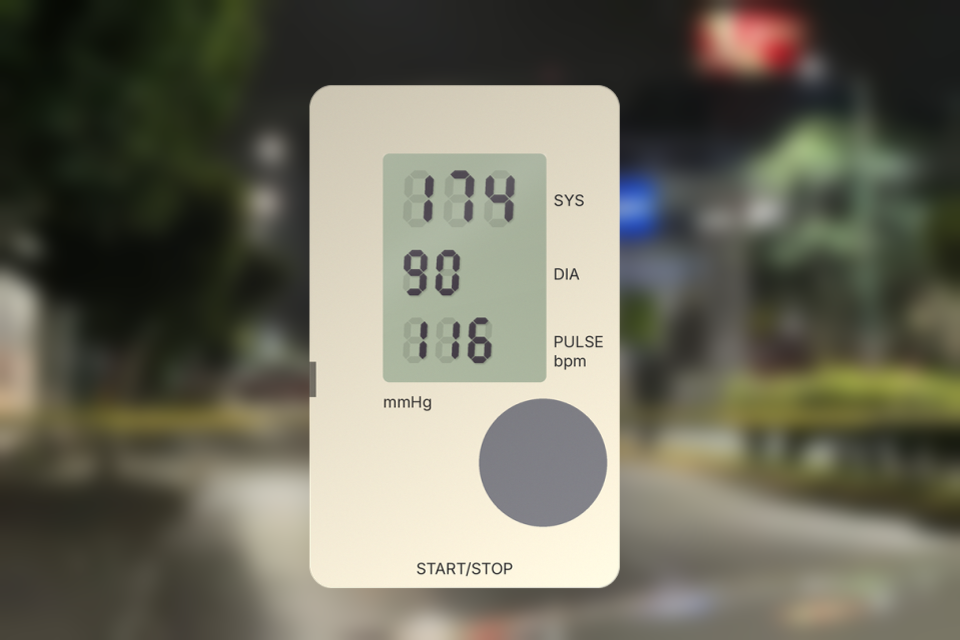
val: 116
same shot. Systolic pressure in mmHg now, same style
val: 174
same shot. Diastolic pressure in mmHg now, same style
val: 90
